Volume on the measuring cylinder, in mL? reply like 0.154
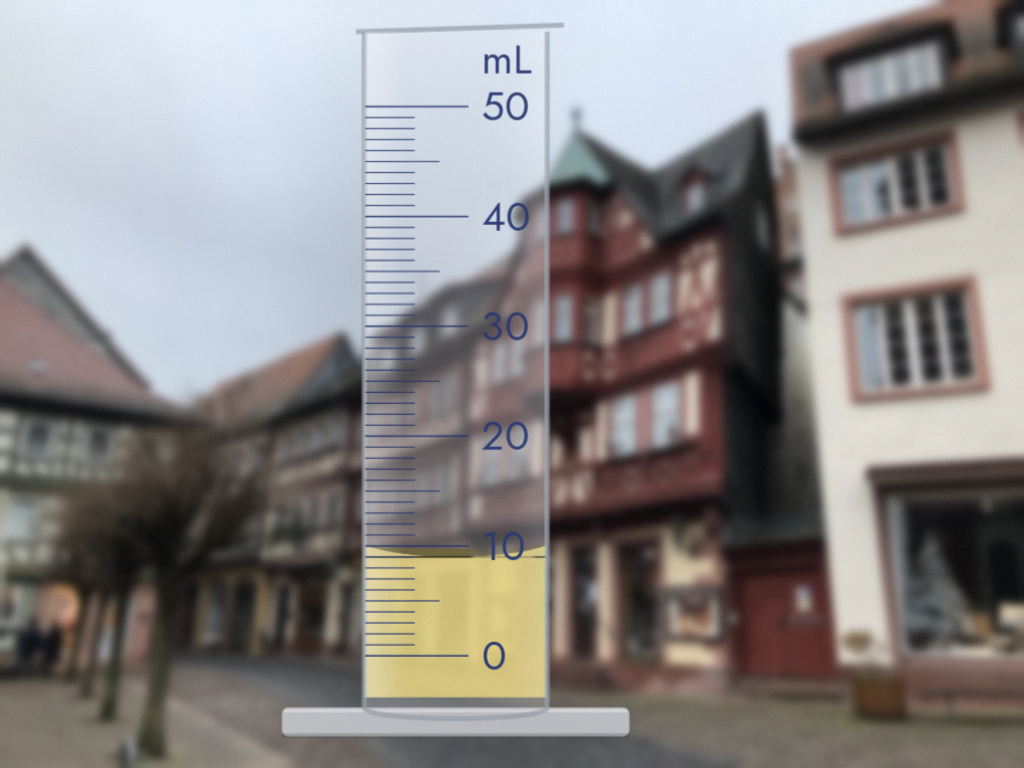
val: 9
